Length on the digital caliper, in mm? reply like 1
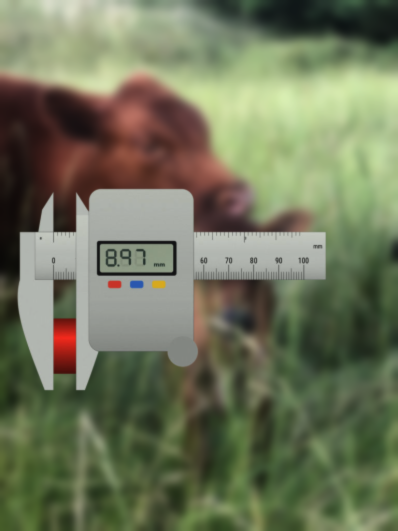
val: 8.97
